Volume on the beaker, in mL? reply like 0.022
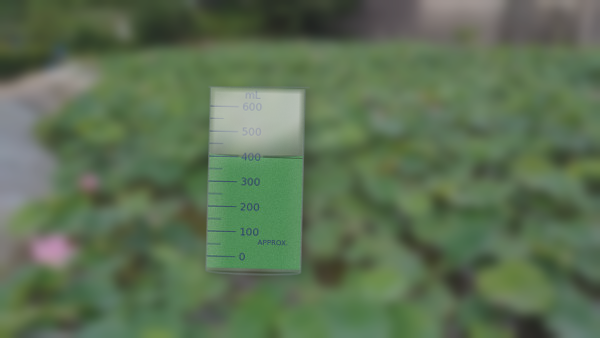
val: 400
